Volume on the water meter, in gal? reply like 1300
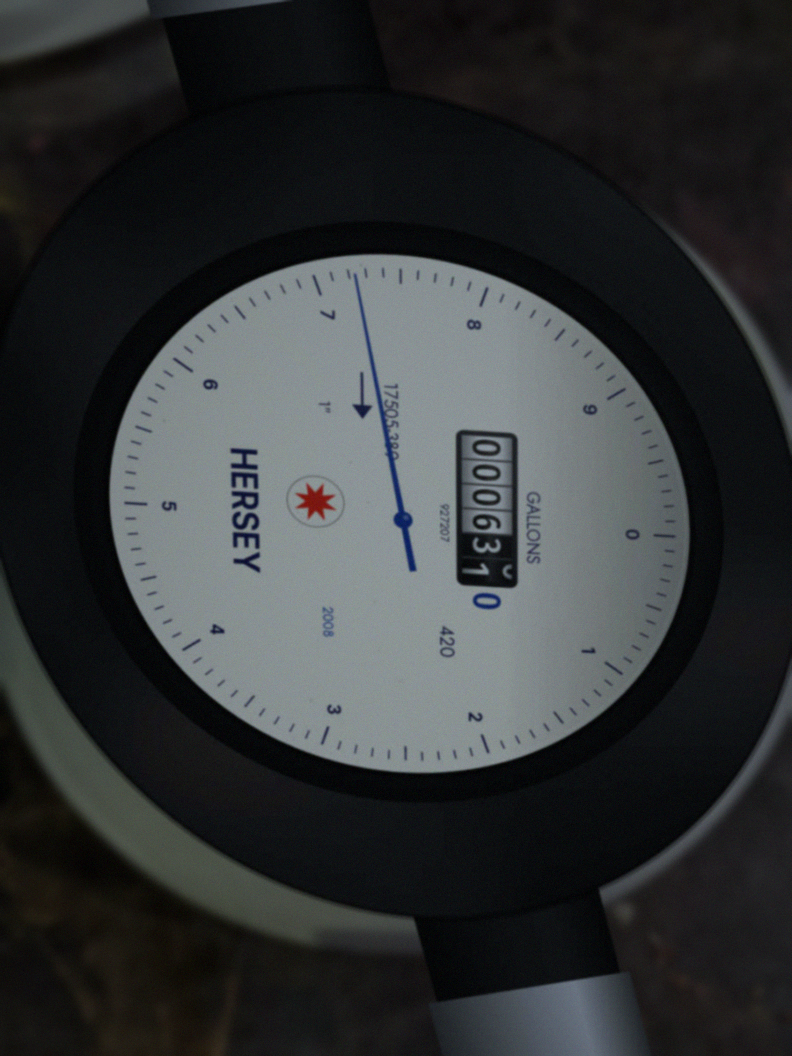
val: 6307.2
